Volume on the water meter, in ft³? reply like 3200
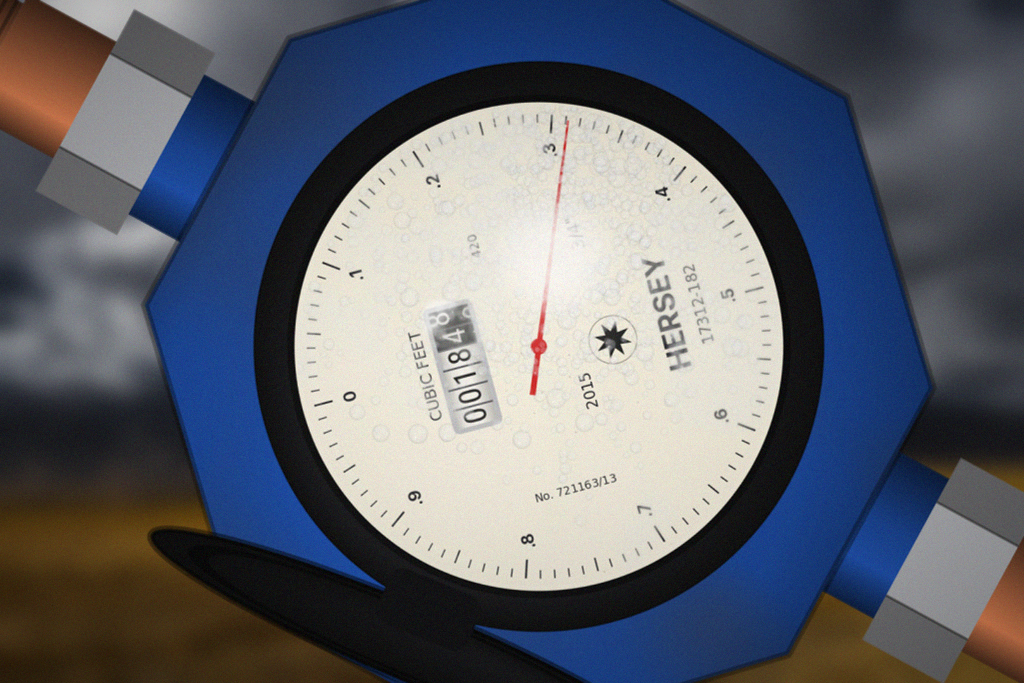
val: 1848.31
